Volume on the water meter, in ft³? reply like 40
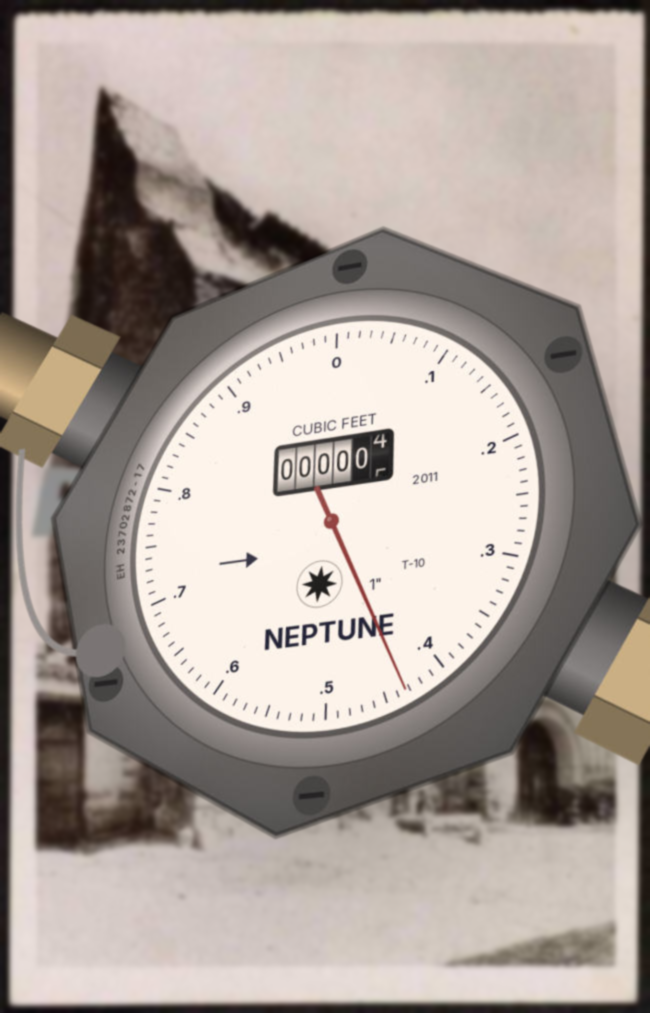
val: 4.43
